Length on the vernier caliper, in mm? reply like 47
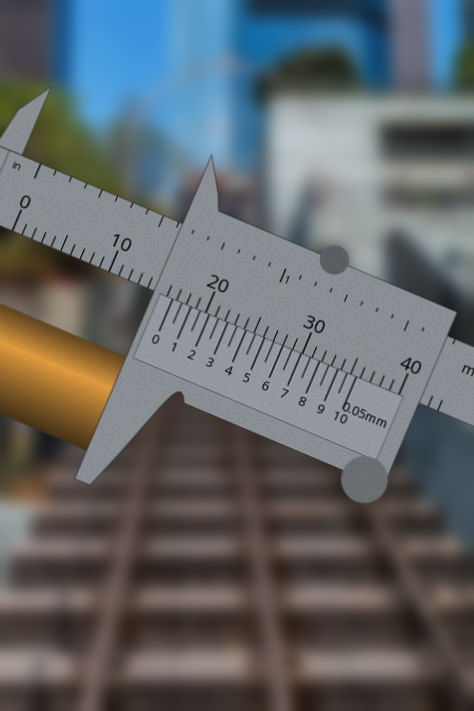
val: 16.6
